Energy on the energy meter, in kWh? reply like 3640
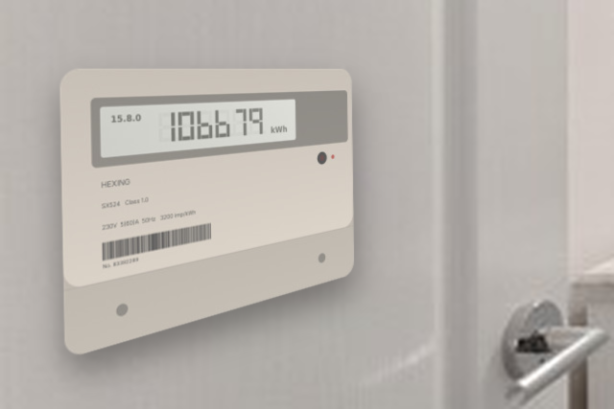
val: 106679
